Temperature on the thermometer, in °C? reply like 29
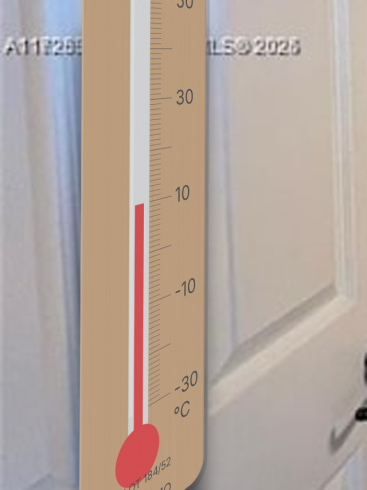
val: 10
